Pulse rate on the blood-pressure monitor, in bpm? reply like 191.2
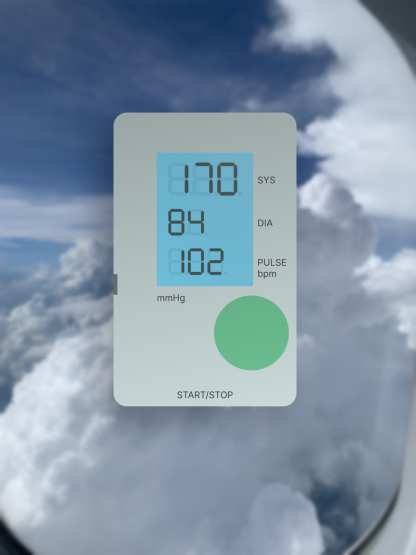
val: 102
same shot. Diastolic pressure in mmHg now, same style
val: 84
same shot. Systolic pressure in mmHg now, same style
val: 170
